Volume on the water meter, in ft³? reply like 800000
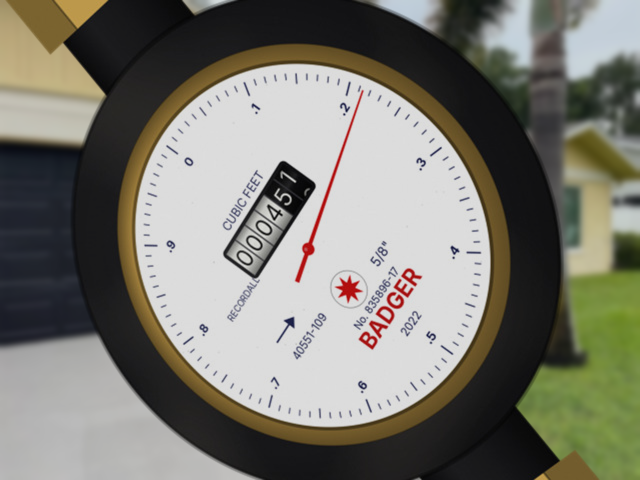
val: 451.21
